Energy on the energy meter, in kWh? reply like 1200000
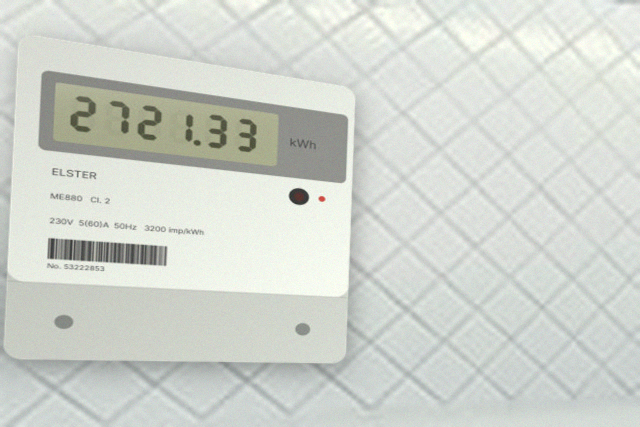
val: 2721.33
